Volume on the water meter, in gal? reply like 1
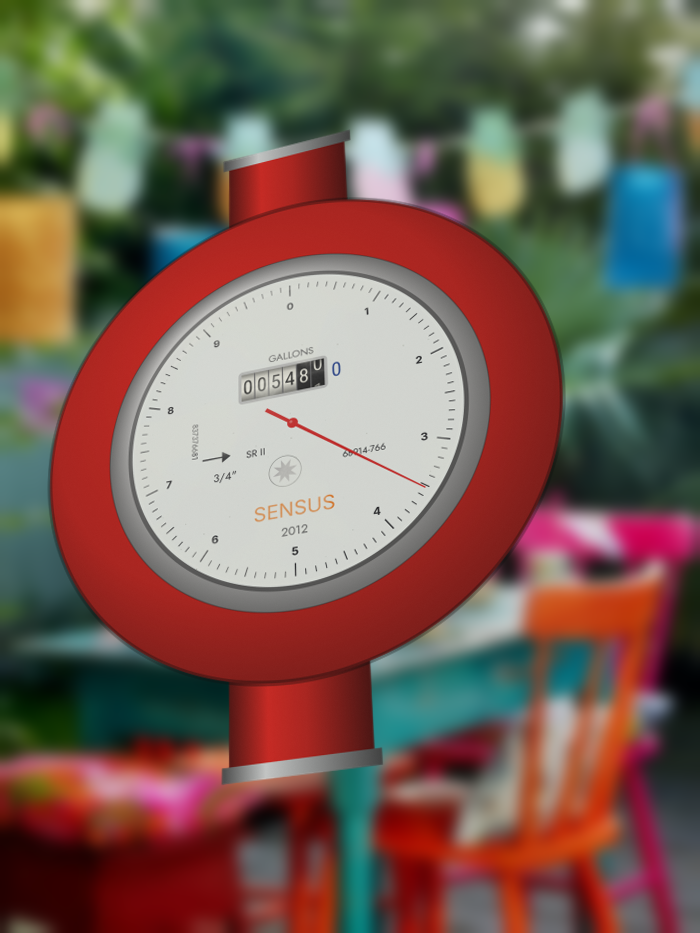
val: 54803.5
